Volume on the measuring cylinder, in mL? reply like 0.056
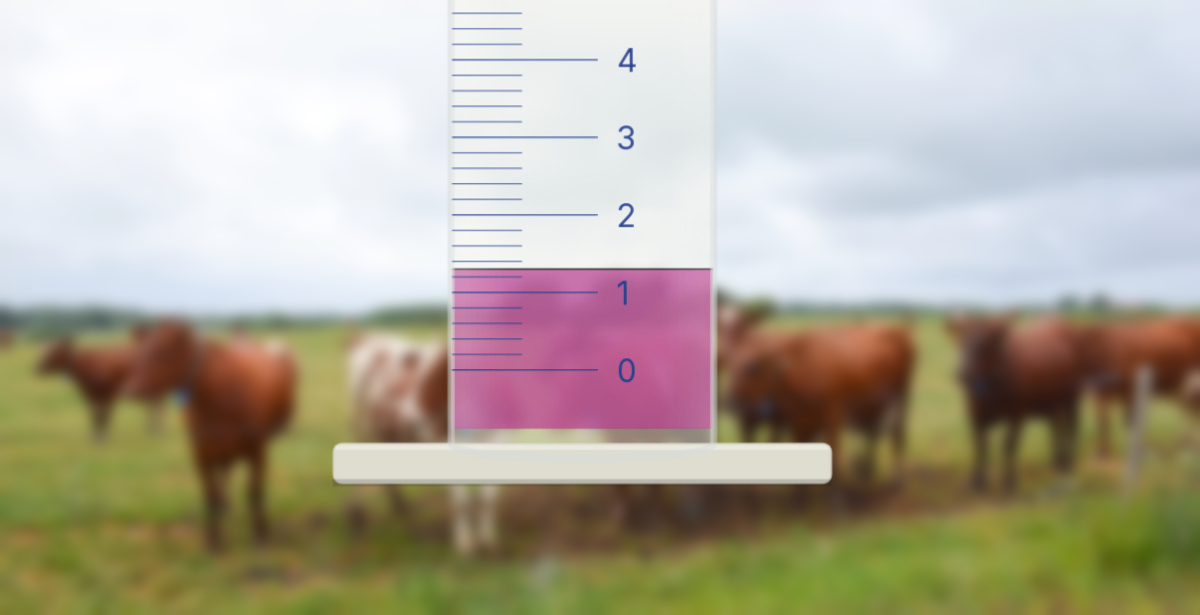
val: 1.3
